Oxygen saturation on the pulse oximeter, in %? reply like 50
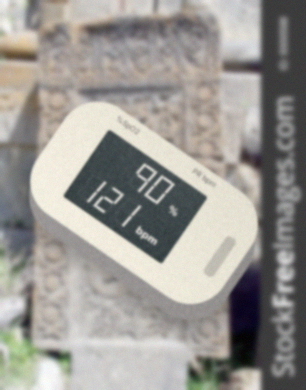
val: 90
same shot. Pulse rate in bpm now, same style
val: 121
